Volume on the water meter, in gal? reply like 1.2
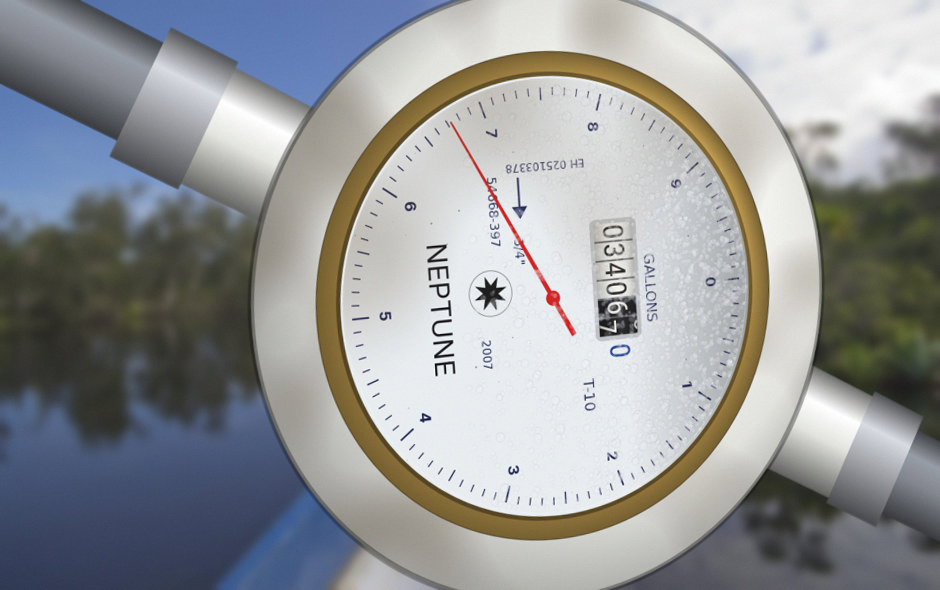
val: 340666.7
